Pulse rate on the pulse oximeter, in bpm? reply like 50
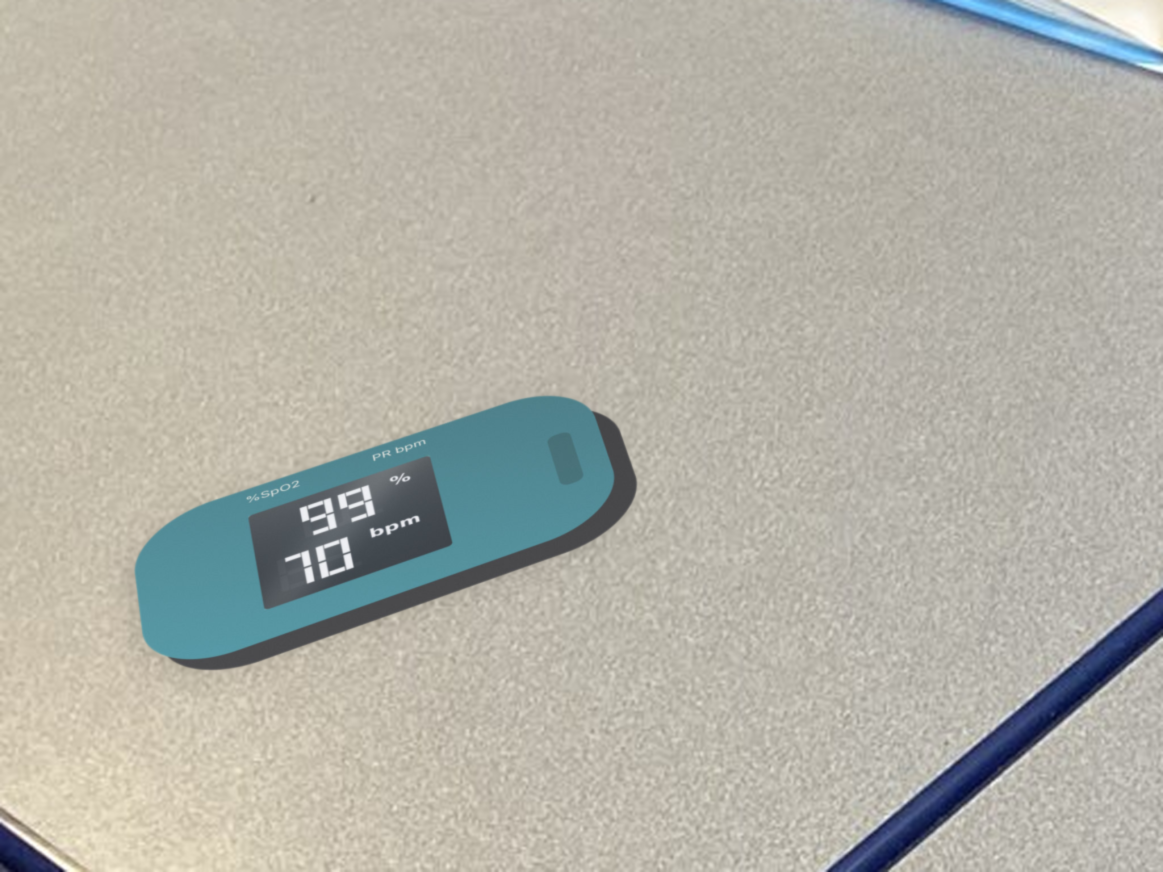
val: 70
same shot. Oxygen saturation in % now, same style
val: 99
